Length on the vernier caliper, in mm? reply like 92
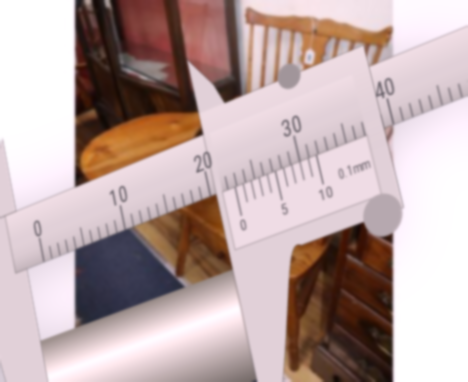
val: 22.8
